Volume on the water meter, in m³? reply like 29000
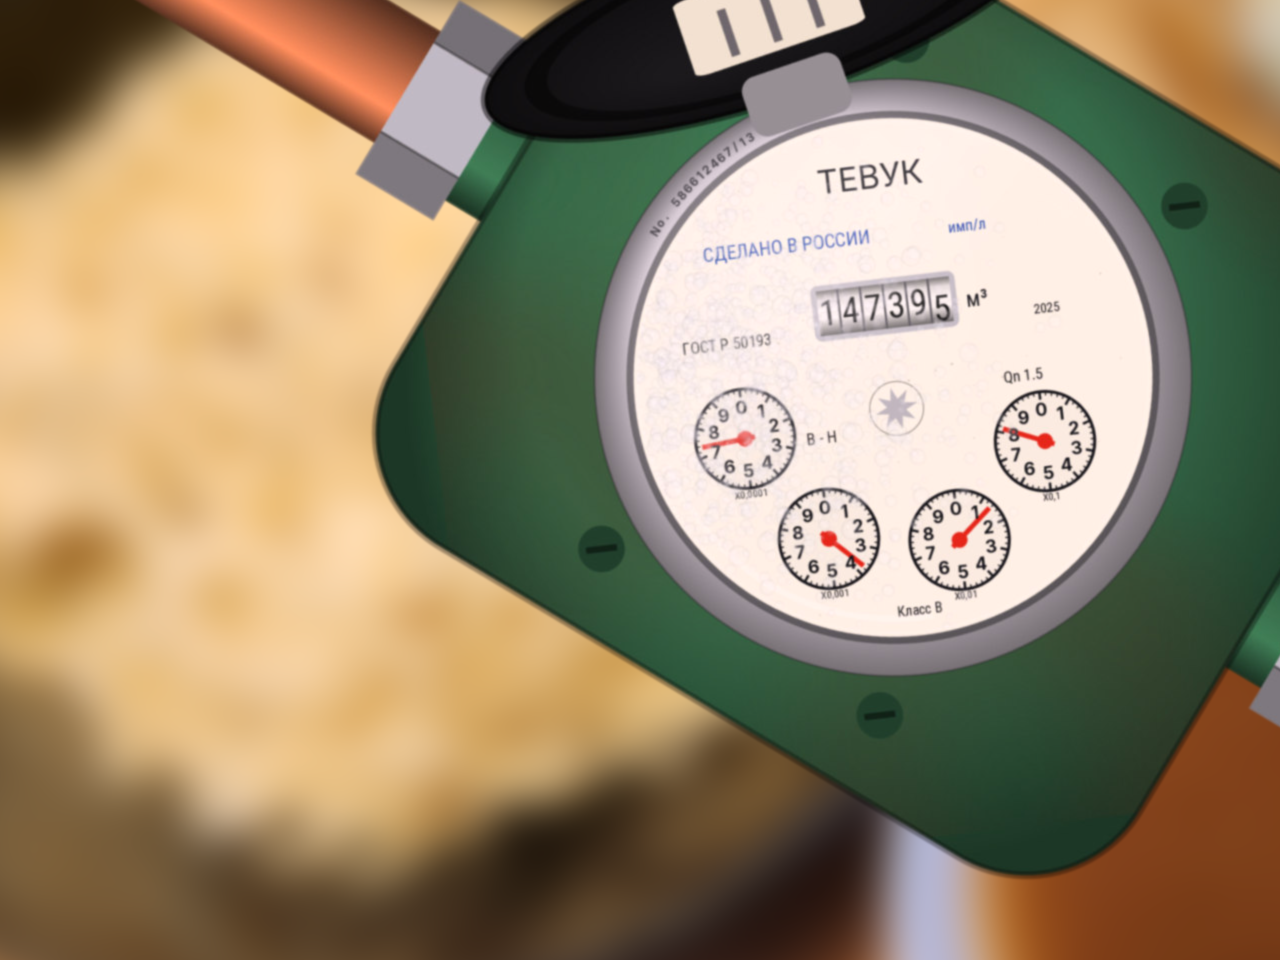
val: 147394.8137
